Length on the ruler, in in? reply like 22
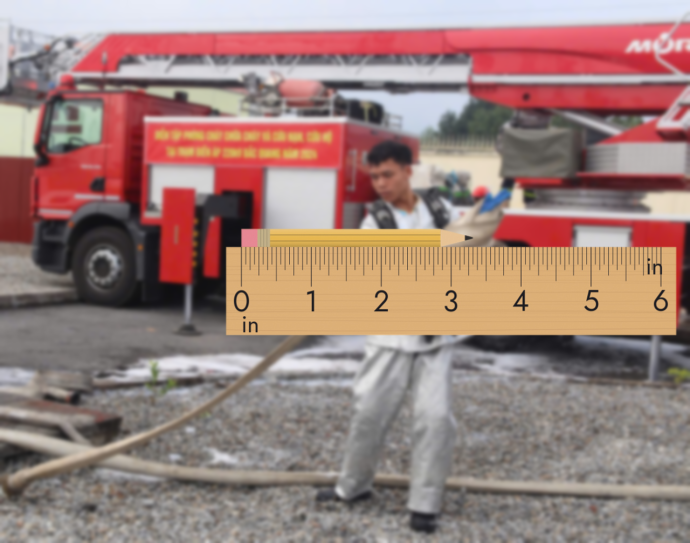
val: 3.3125
